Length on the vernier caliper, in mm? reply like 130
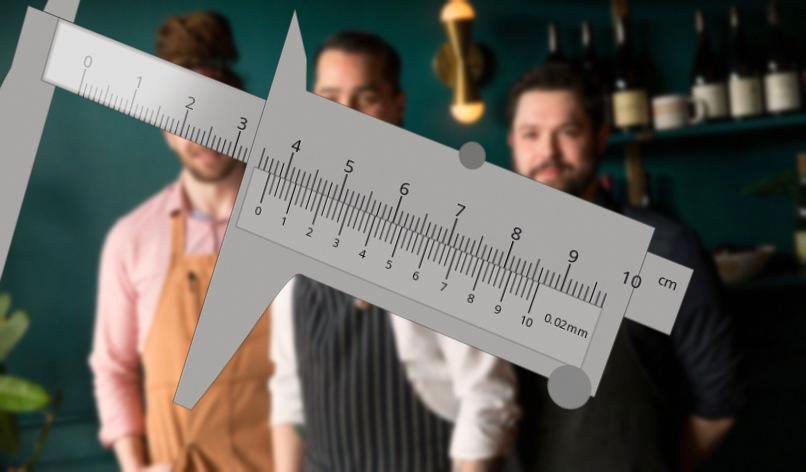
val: 37.2
